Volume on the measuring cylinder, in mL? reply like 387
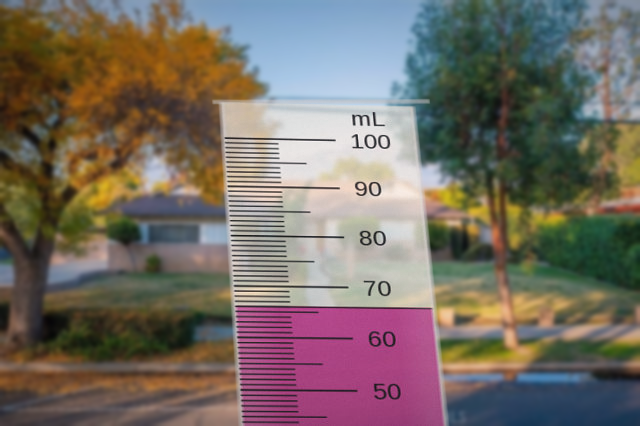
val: 66
